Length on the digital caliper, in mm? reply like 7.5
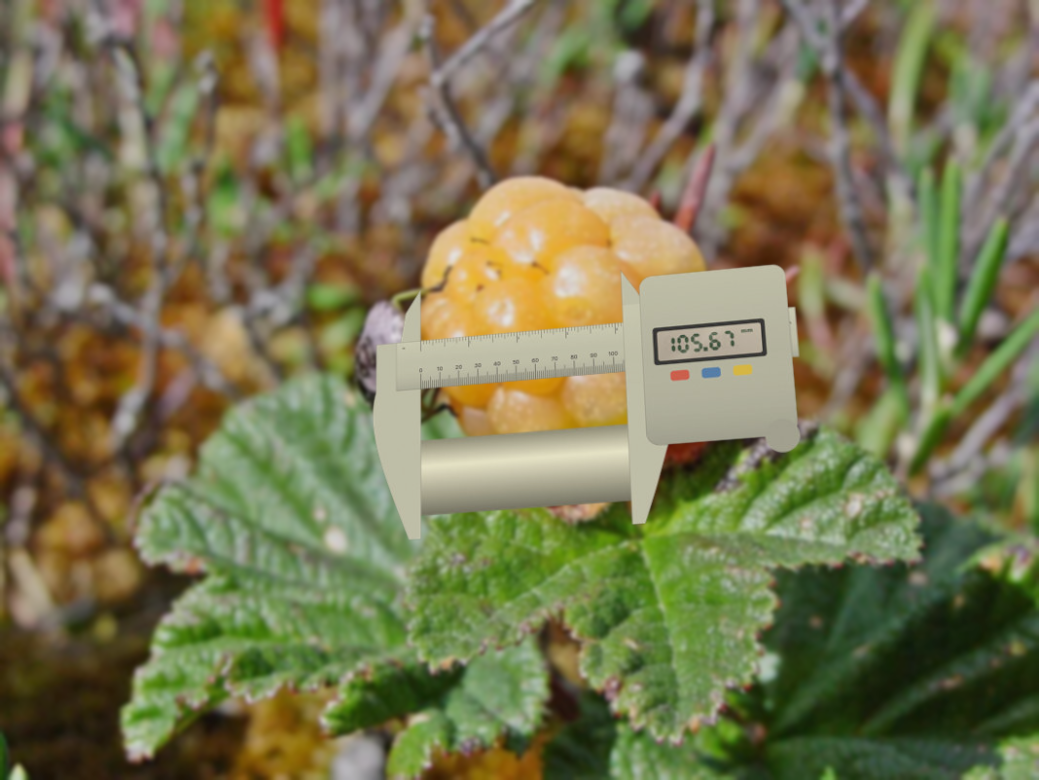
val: 105.67
